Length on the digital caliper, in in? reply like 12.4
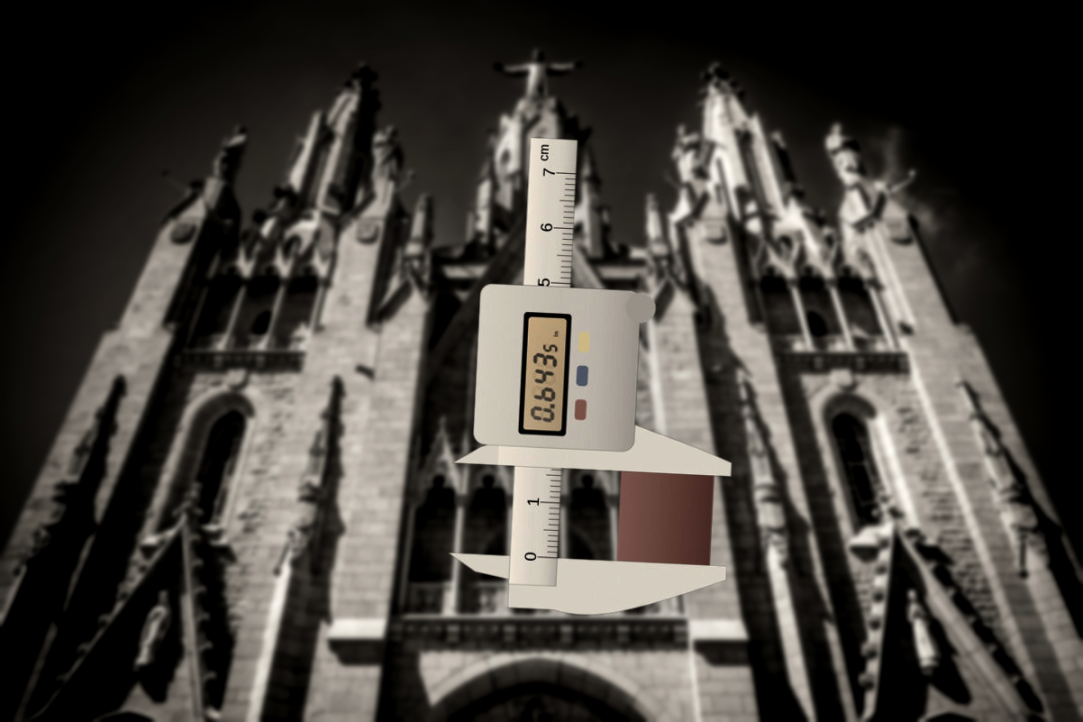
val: 0.6435
